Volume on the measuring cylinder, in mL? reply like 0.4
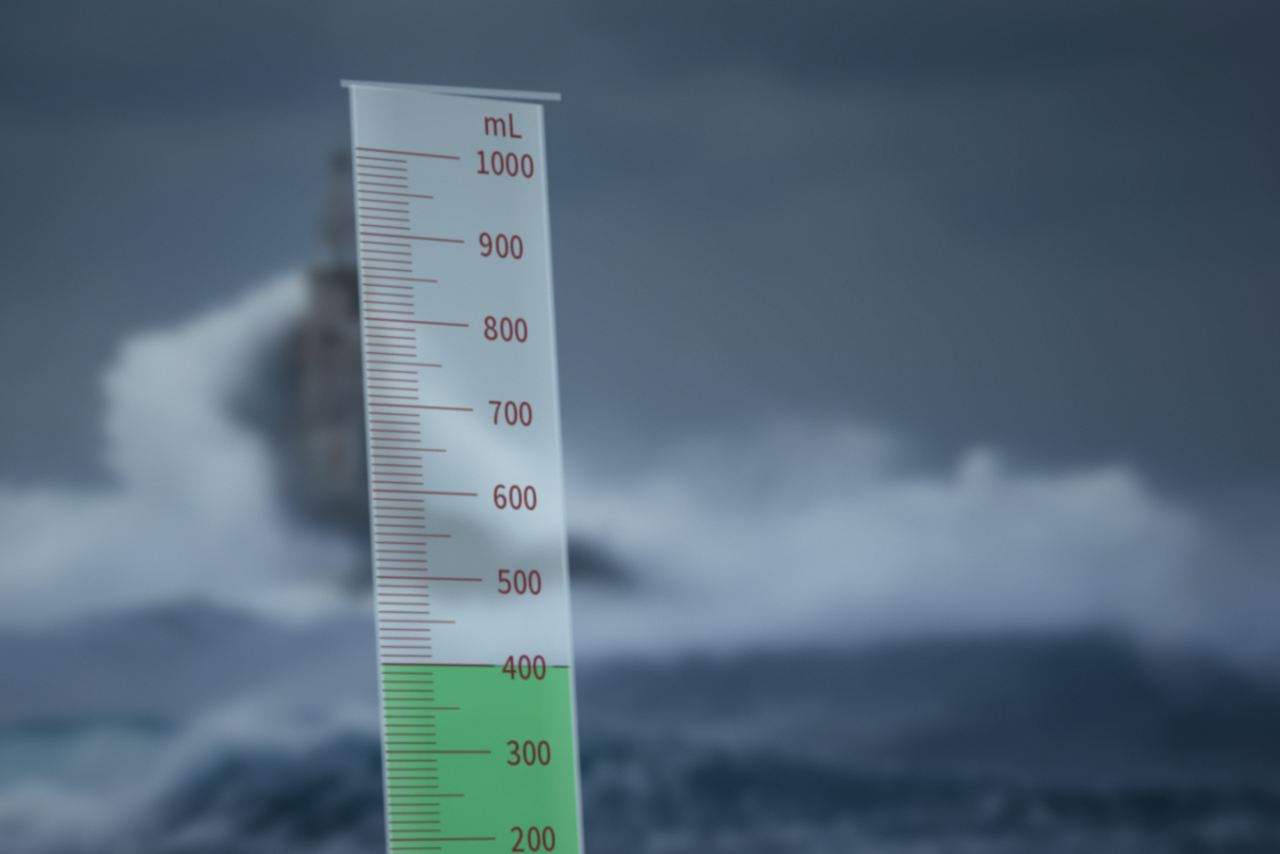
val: 400
